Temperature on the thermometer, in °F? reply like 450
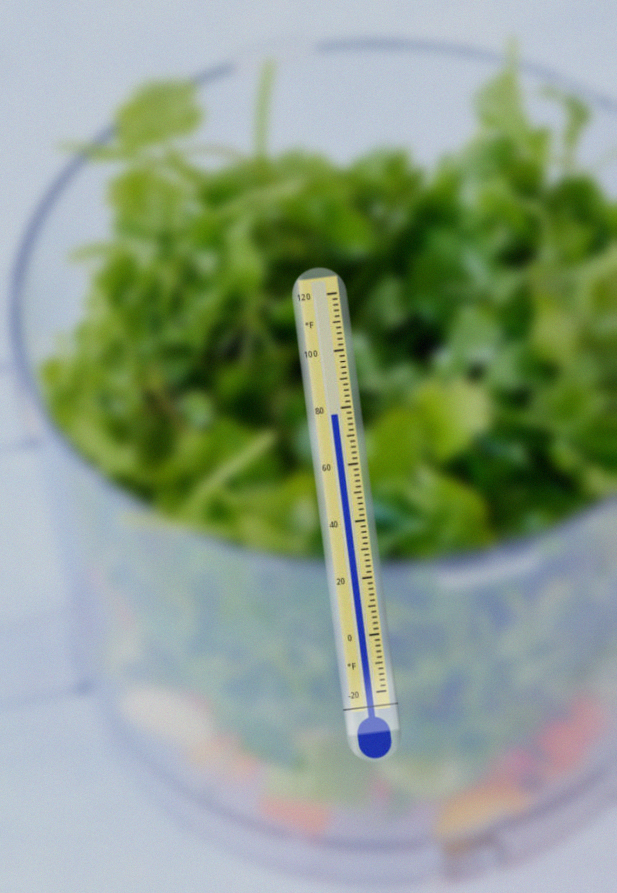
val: 78
